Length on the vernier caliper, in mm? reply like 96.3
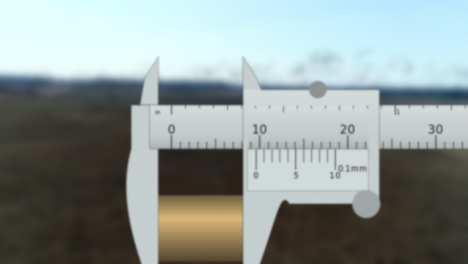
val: 9.6
